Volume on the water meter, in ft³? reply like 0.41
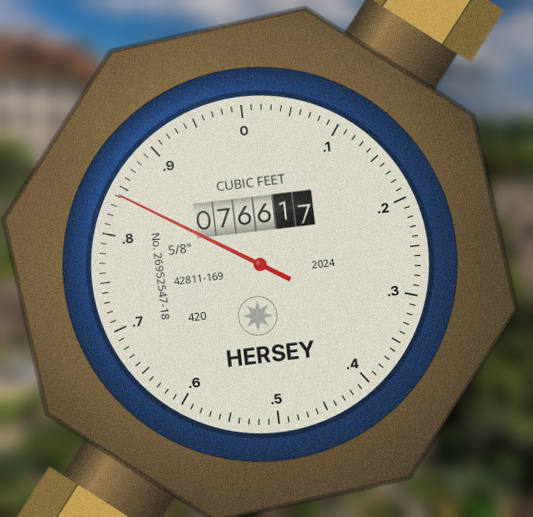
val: 76616.84
